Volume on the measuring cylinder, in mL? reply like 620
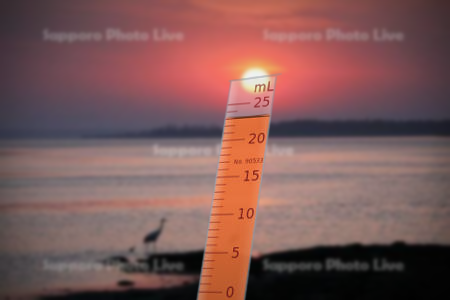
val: 23
